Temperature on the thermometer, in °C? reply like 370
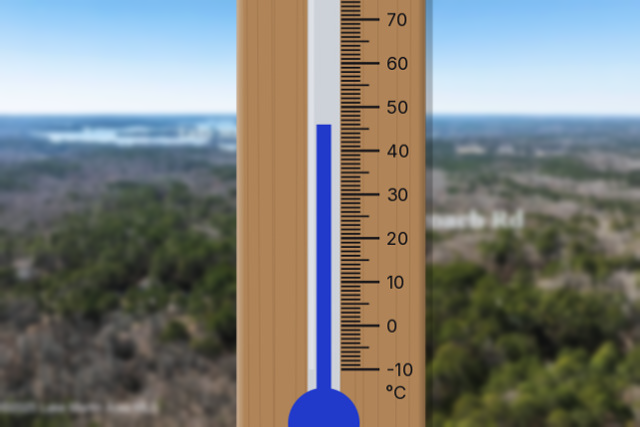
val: 46
